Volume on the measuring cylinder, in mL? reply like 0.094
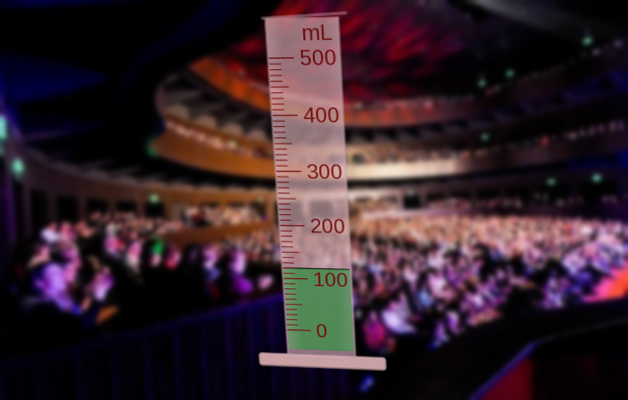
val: 120
